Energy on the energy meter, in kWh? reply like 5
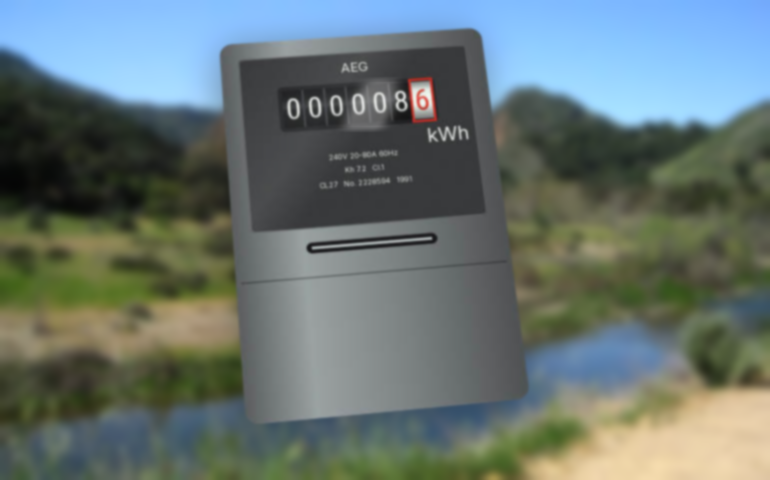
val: 8.6
